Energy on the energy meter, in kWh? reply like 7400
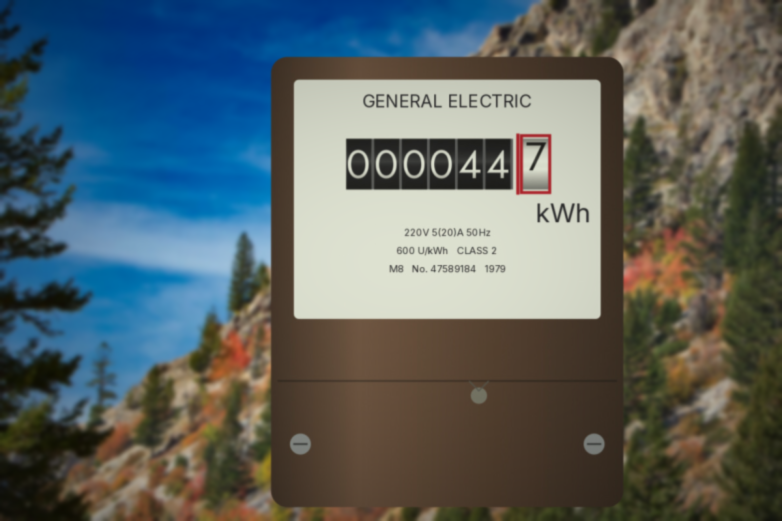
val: 44.7
